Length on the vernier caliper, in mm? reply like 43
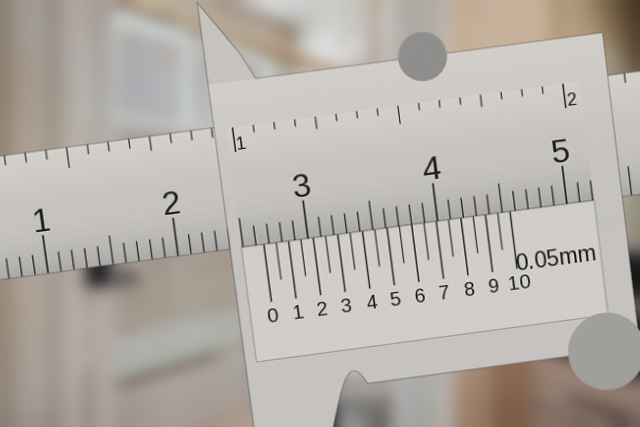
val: 26.6
